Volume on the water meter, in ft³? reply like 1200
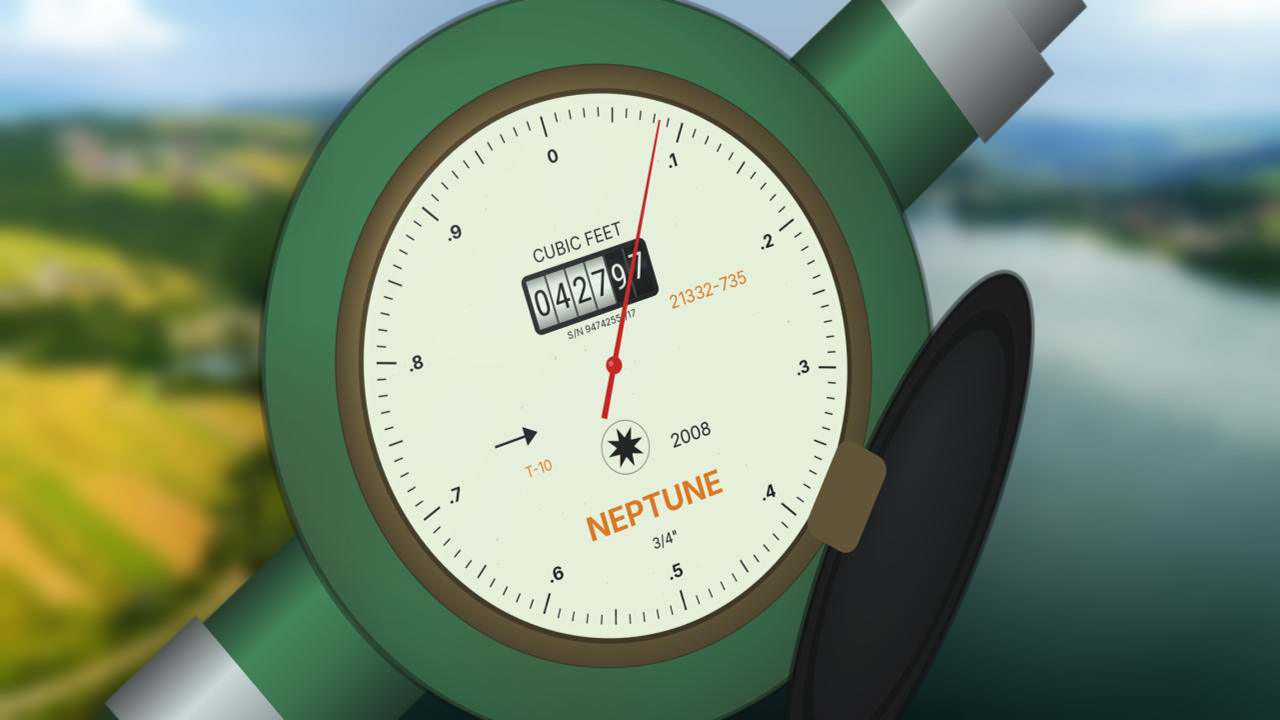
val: 42797.08
